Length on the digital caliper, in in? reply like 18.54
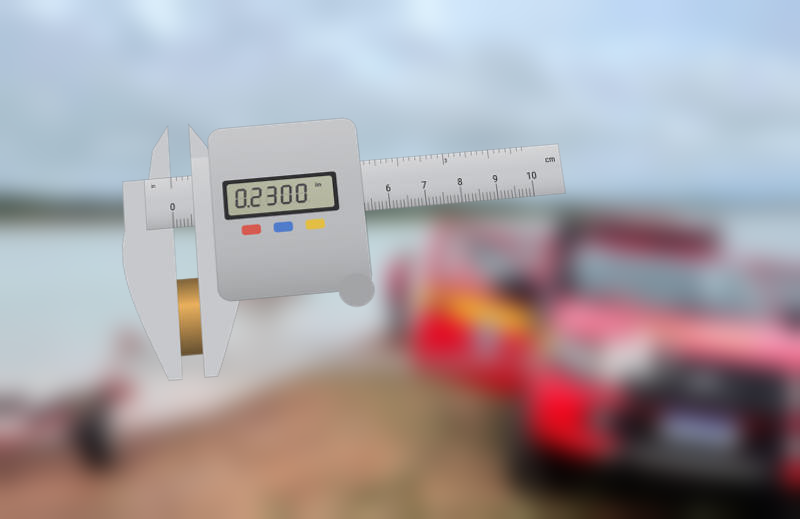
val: 0.2300
